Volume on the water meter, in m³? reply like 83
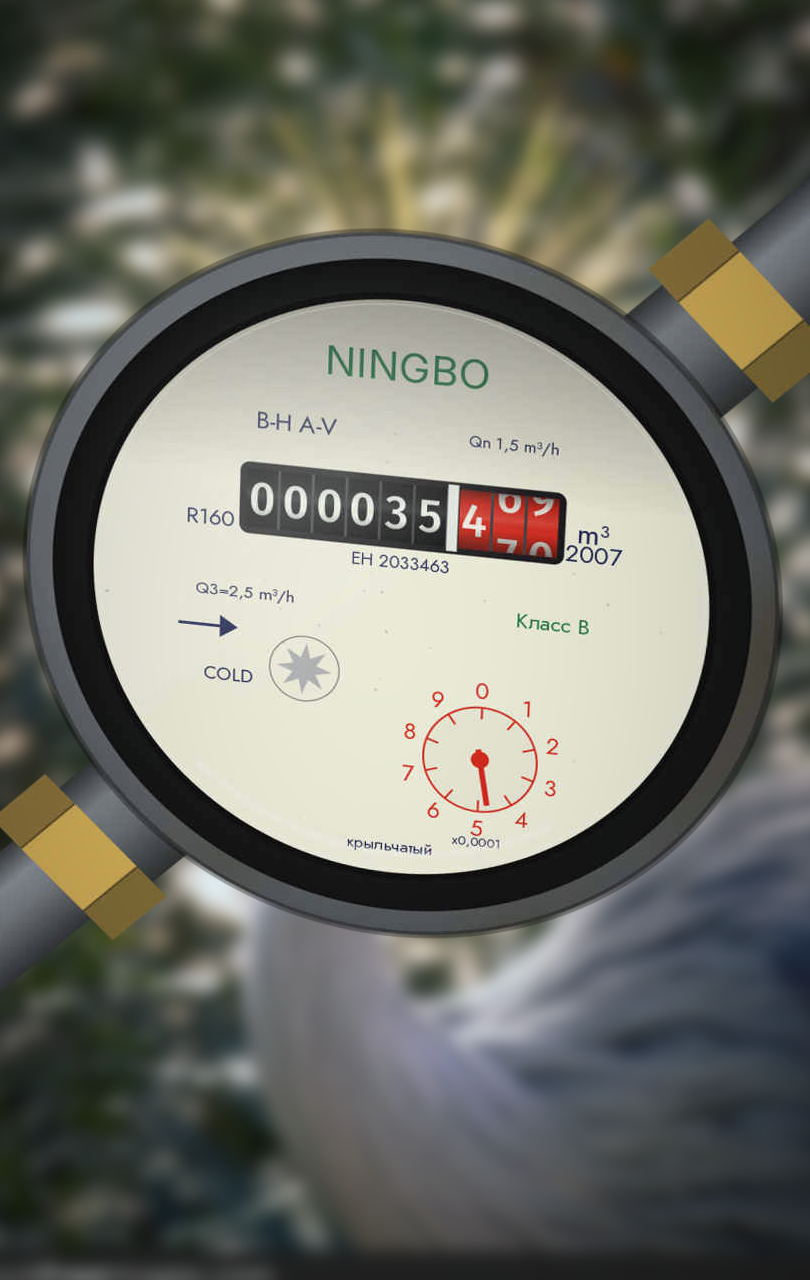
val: 35.4694
